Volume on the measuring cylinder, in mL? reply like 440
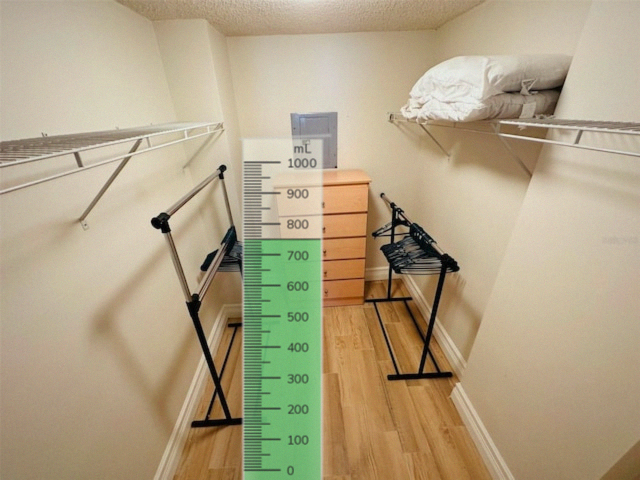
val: 750
